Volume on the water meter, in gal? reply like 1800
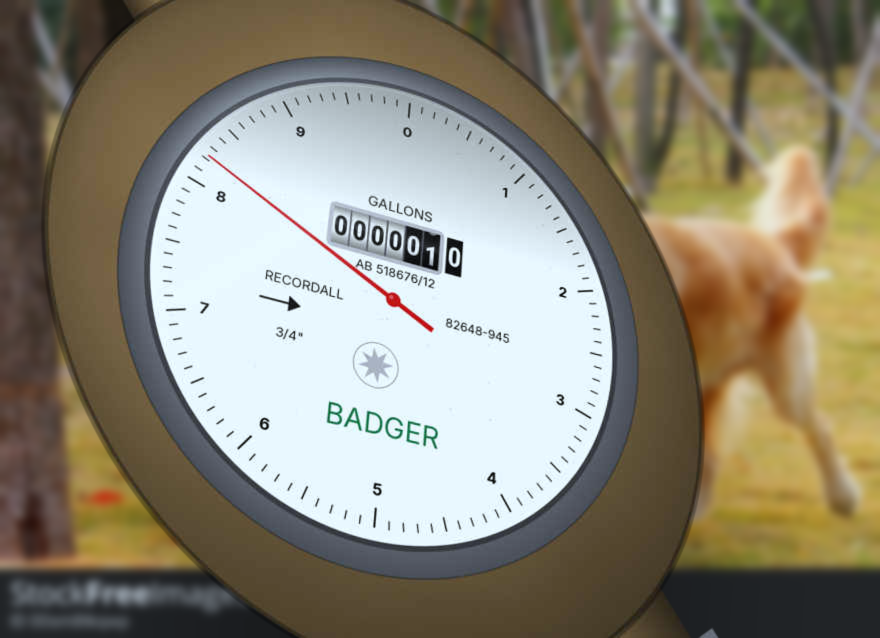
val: 8.2
